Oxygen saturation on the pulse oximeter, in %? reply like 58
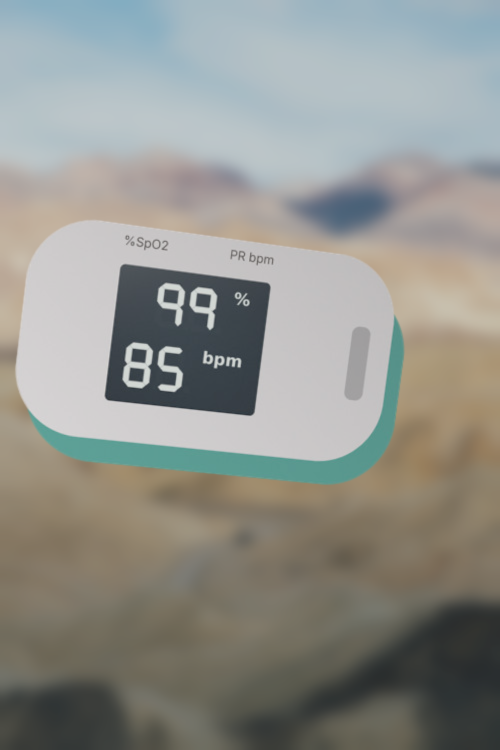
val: 99
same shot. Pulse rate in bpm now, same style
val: 85
